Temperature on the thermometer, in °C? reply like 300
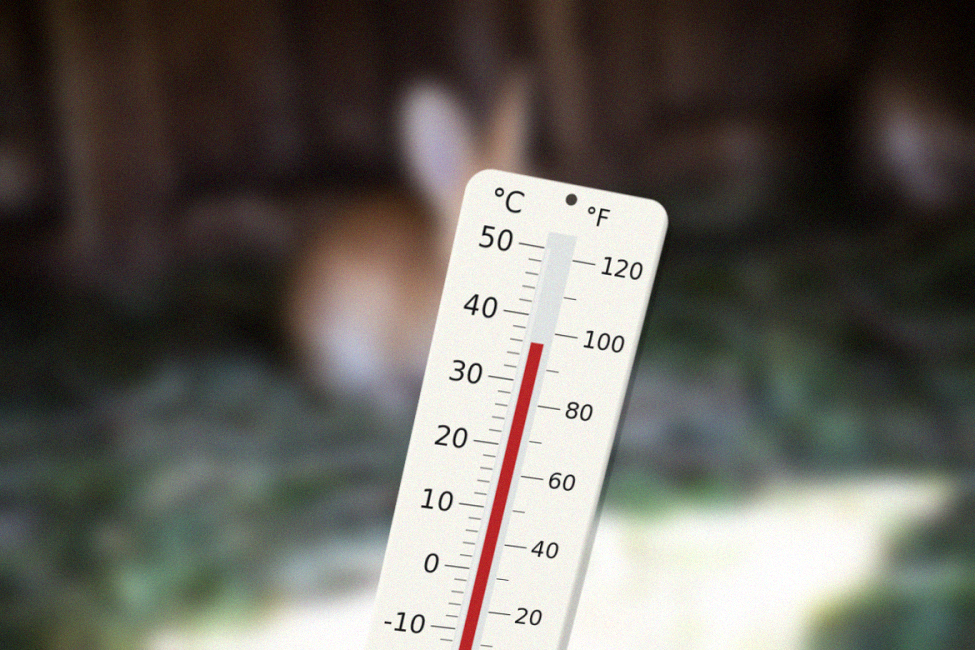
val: 36
